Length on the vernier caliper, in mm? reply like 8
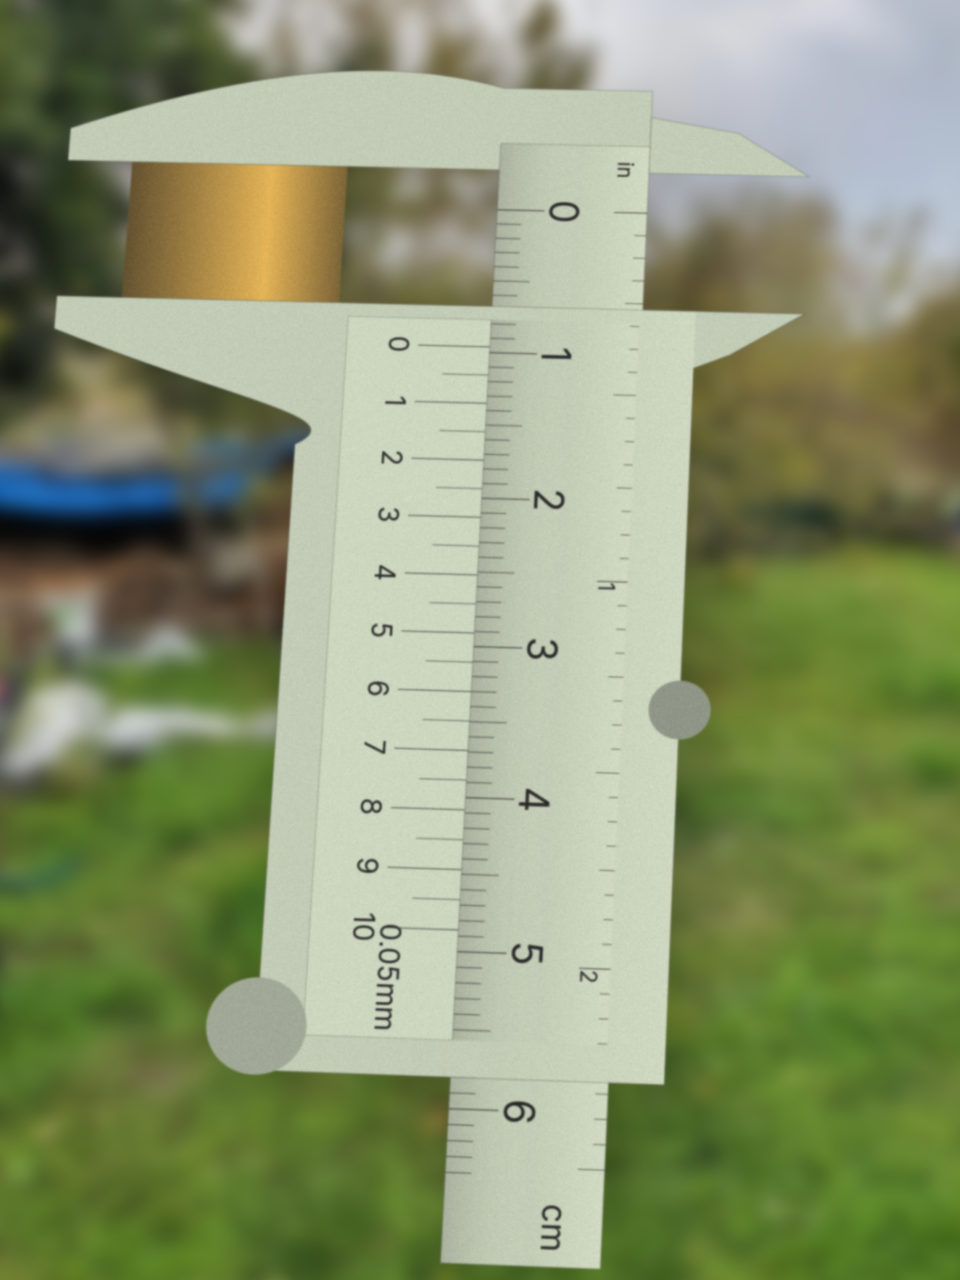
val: 9.6
